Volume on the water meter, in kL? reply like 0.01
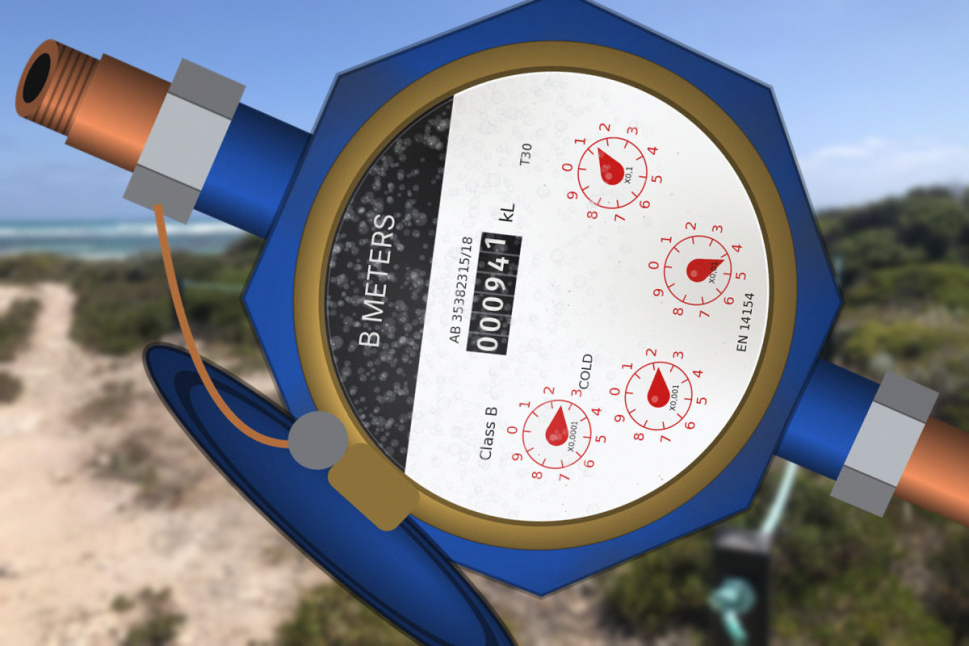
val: 941.1422
